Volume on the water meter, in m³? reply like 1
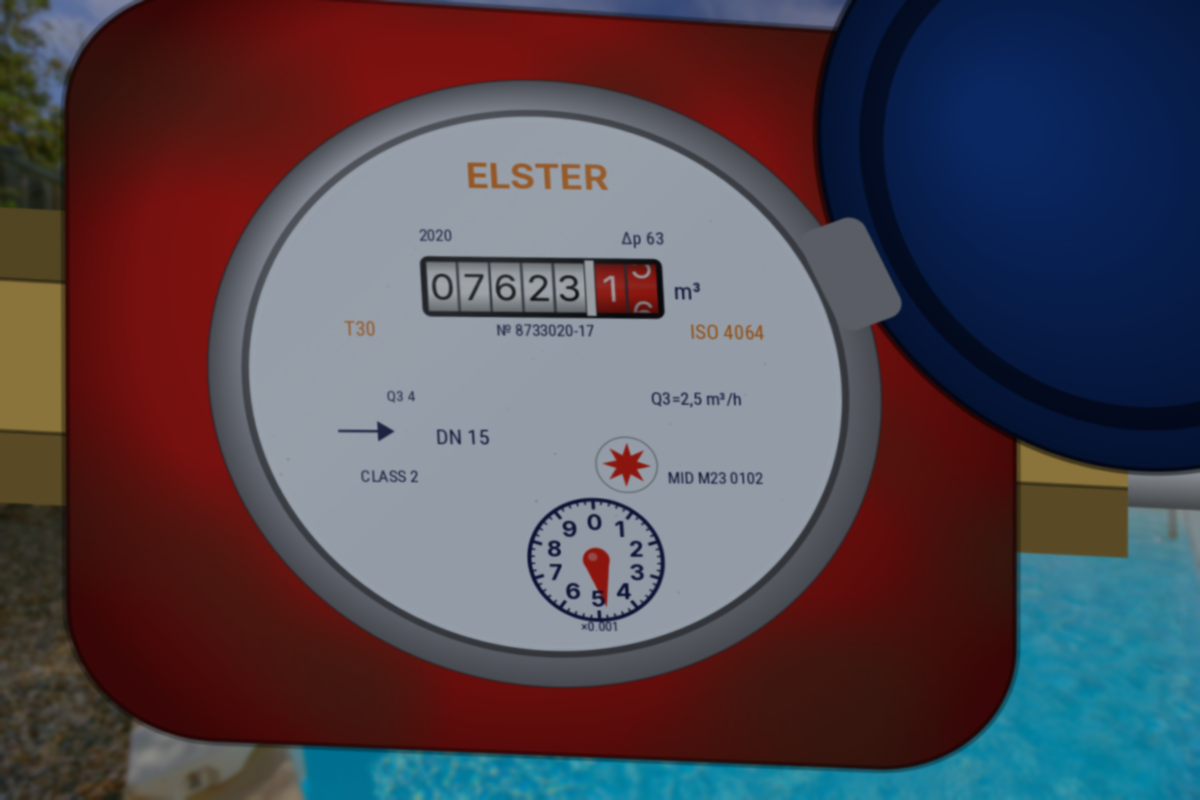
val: 7623.154
